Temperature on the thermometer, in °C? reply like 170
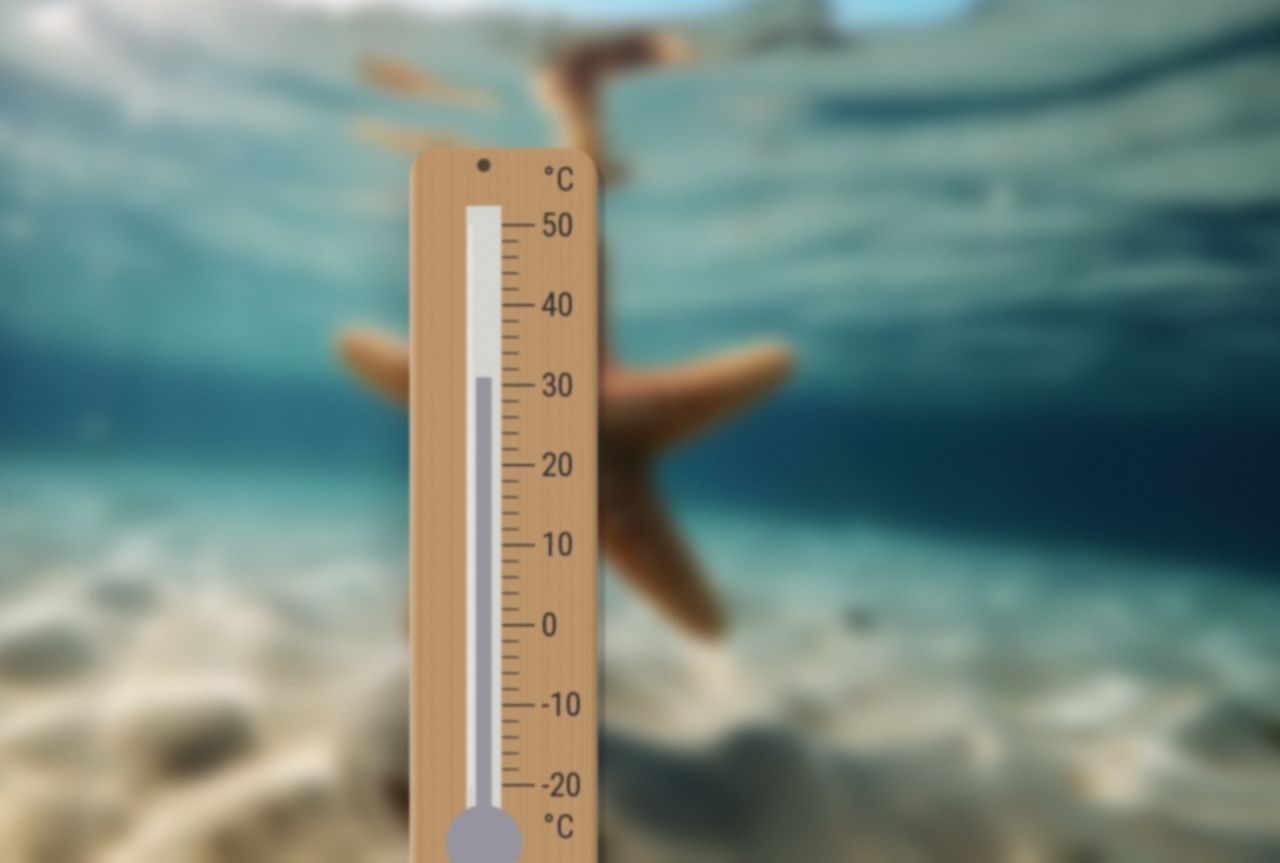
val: 31
